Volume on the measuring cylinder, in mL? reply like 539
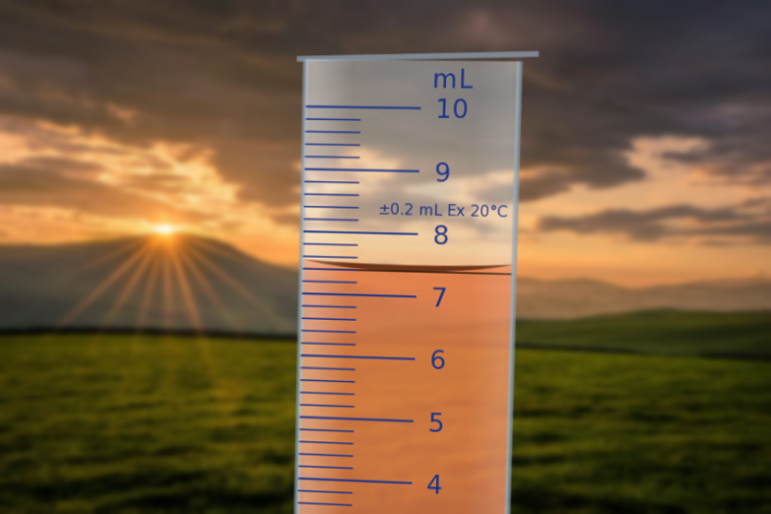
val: 7.4
